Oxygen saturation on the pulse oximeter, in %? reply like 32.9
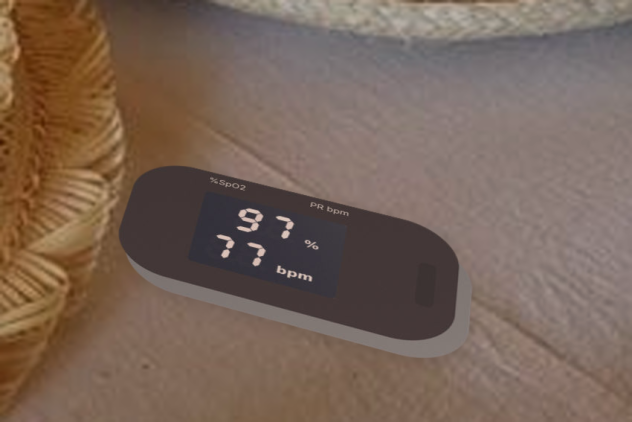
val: 97
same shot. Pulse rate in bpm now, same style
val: 77
